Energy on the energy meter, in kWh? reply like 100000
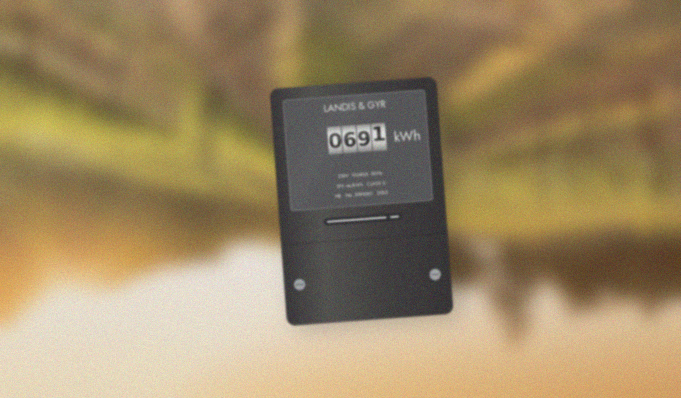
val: 691
